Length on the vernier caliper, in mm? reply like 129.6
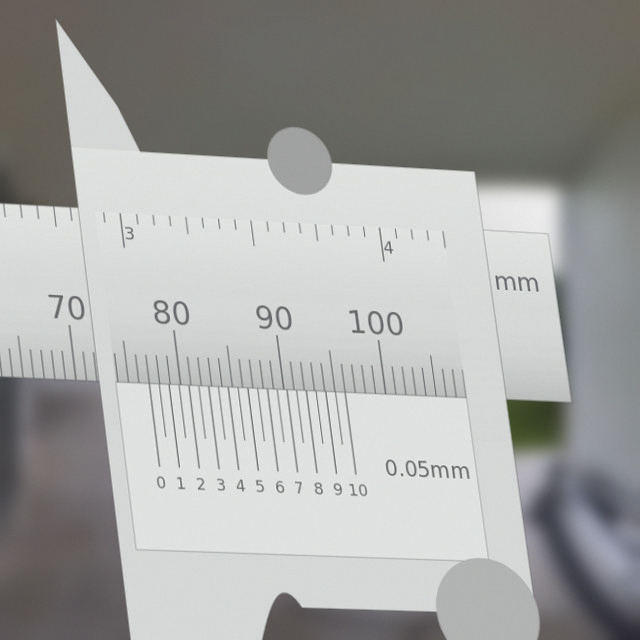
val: 77.0
